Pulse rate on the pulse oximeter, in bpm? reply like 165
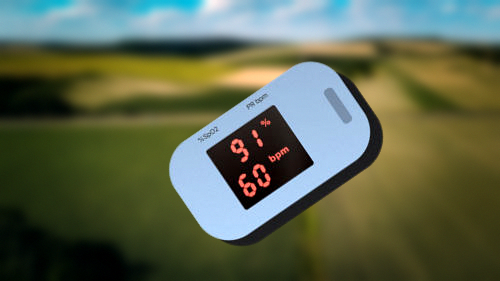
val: 60
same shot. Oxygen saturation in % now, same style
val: 91
